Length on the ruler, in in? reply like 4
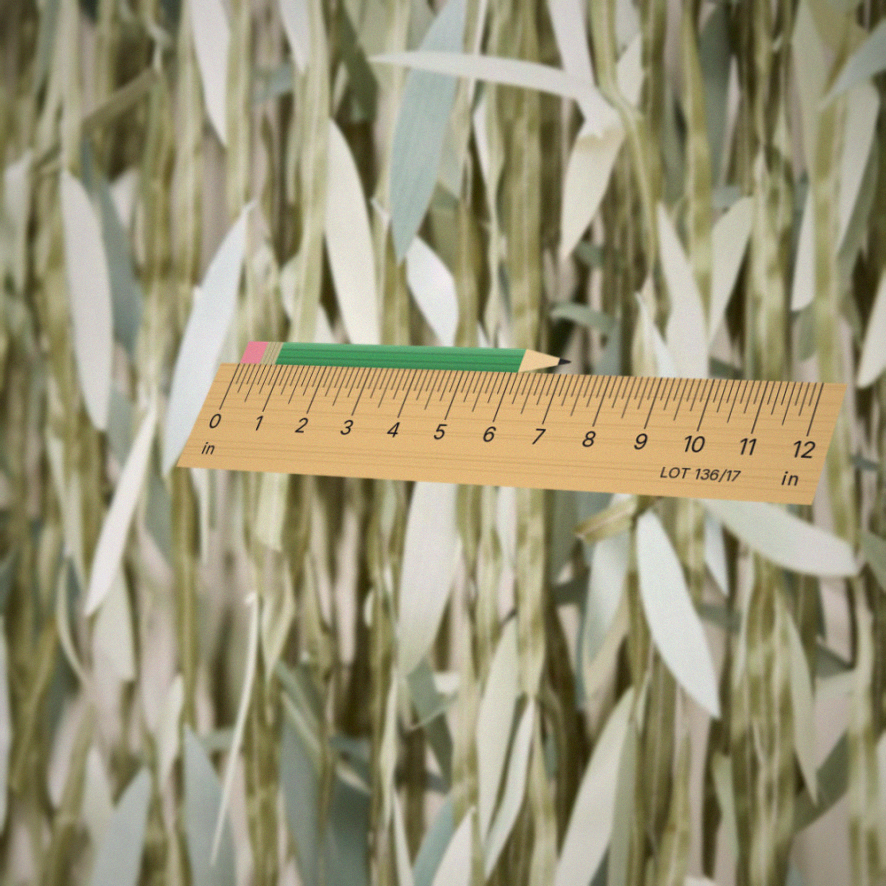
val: 7.125
